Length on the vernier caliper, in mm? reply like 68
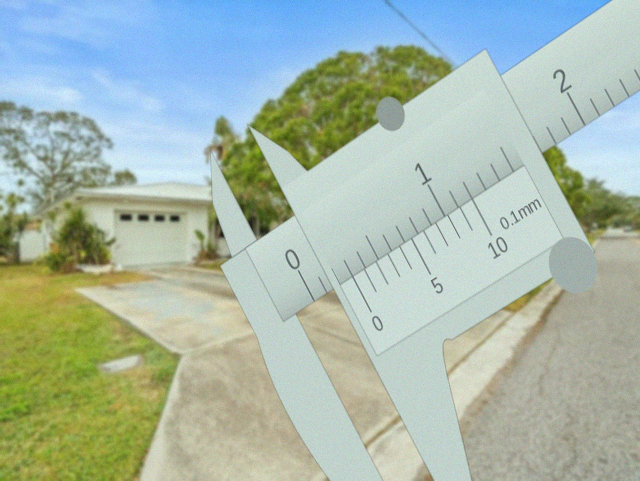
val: 3.0
